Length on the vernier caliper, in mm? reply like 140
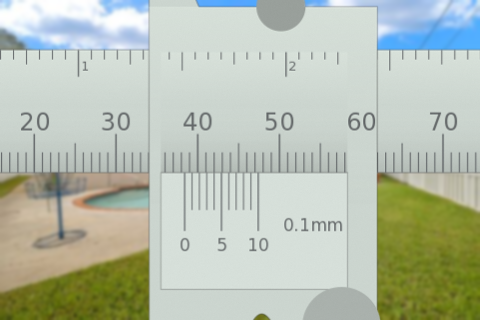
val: 38.4
